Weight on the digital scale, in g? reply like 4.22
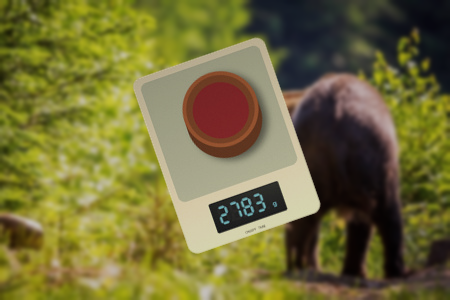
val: 2783
